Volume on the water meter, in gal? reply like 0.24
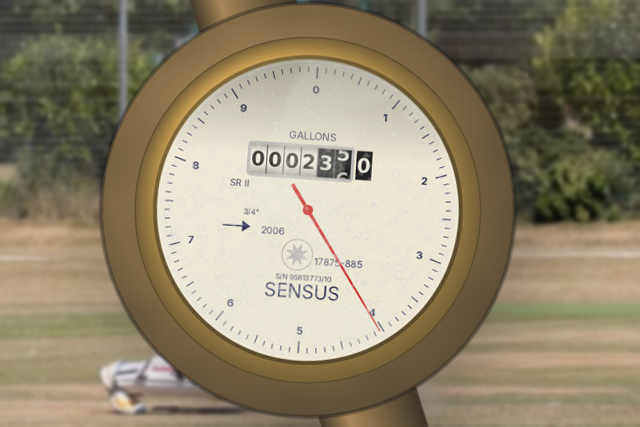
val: 2354.0
